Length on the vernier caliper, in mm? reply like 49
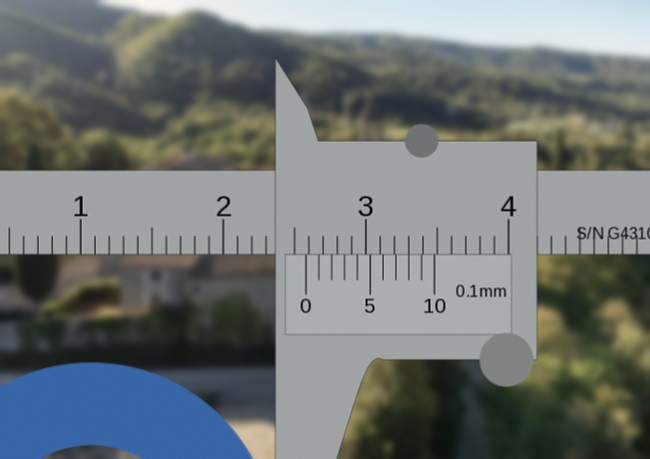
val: 25.8
